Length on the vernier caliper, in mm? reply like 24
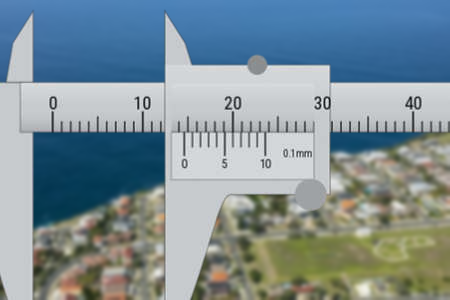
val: 14.6
